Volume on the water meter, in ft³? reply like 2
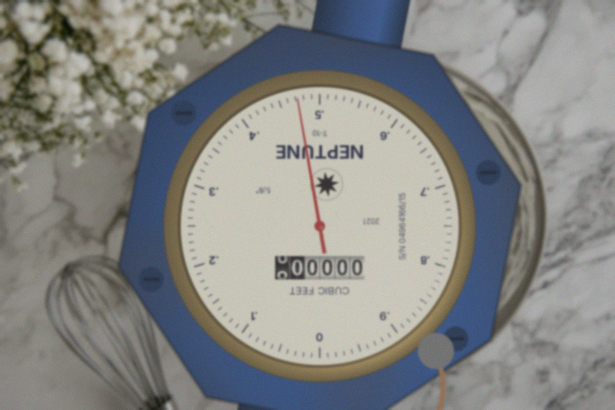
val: 8.47
